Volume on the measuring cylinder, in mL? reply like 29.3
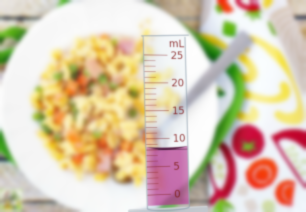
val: 8
